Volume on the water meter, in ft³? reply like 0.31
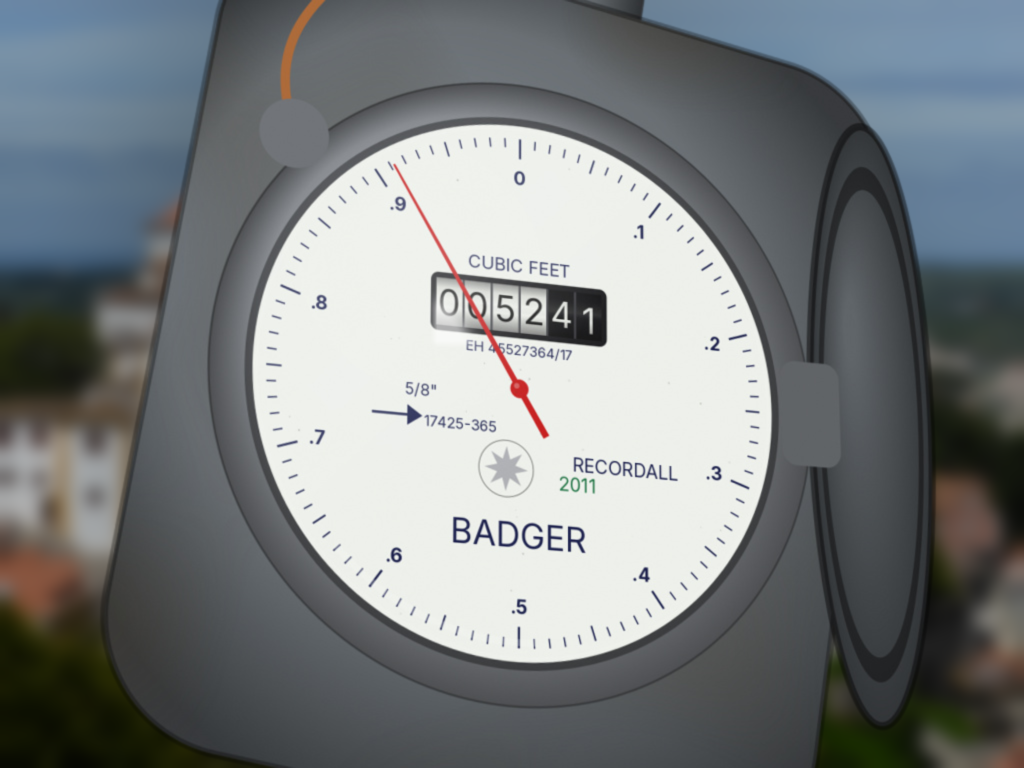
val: 5240.91
